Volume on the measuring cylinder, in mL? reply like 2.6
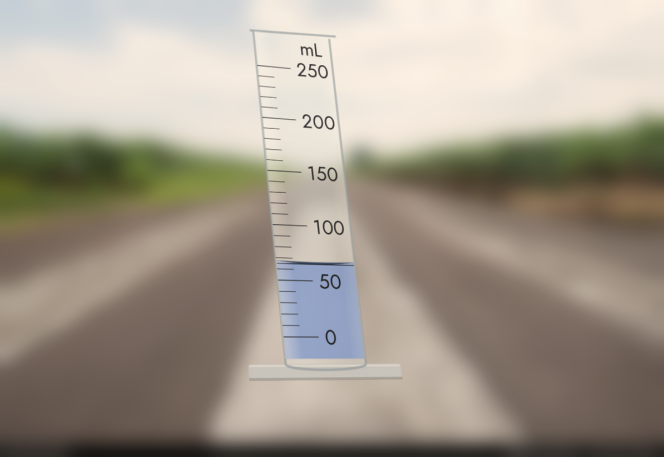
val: 65
